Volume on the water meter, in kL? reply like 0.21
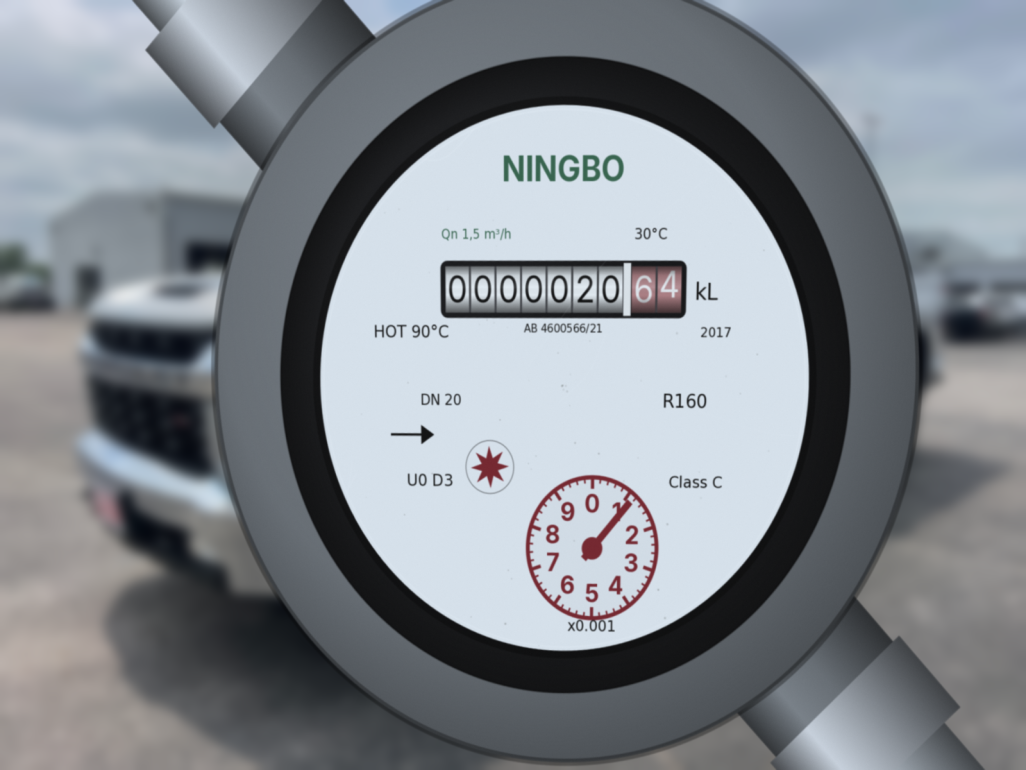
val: 20.641
